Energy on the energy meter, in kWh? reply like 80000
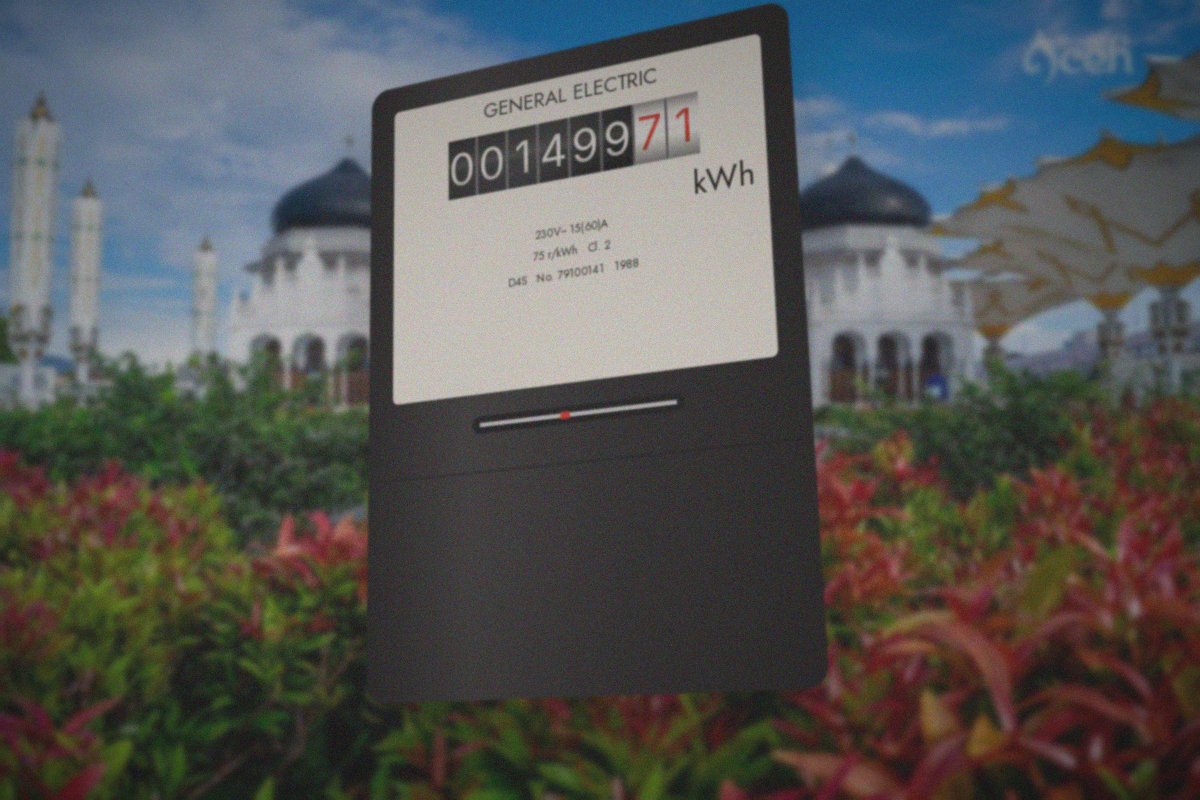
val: 1499.71
